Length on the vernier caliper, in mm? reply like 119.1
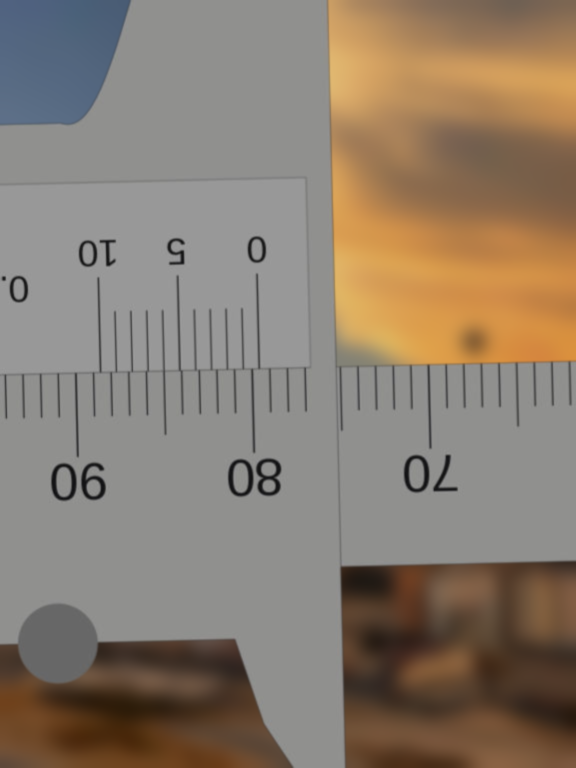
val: 79.6
